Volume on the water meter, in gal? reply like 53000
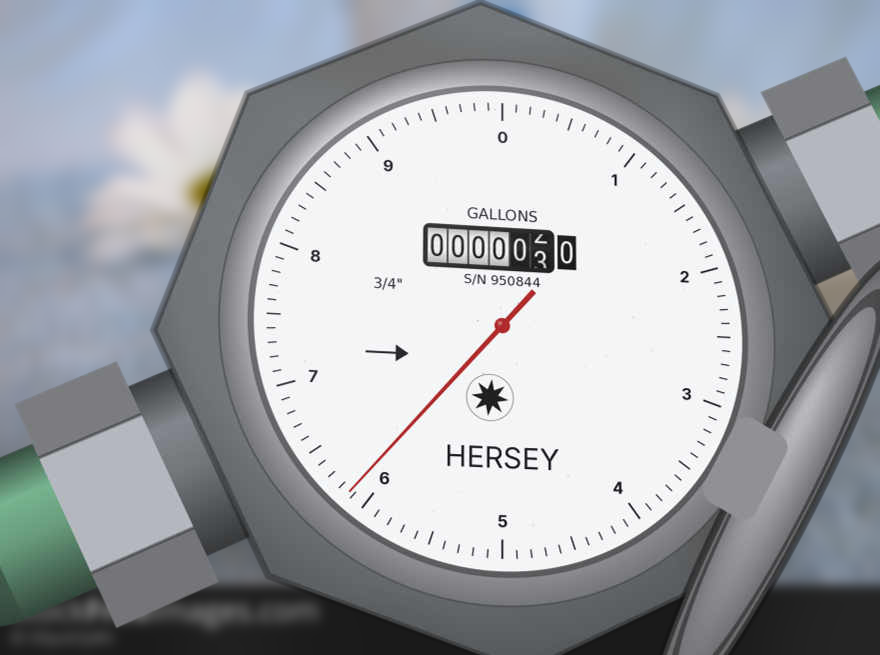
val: 26.1
